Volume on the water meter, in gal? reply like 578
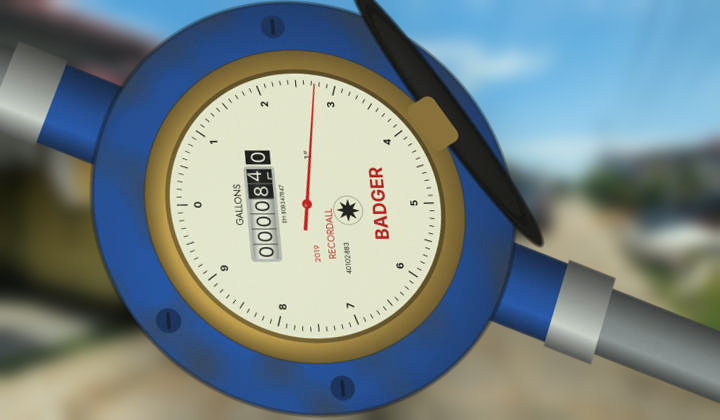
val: 842.7
